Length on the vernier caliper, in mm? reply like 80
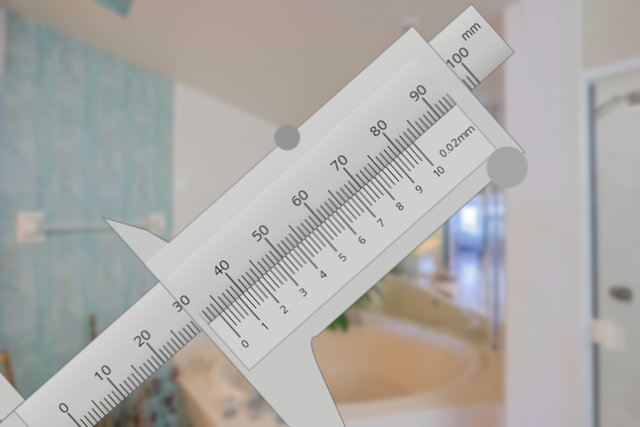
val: 34.0
